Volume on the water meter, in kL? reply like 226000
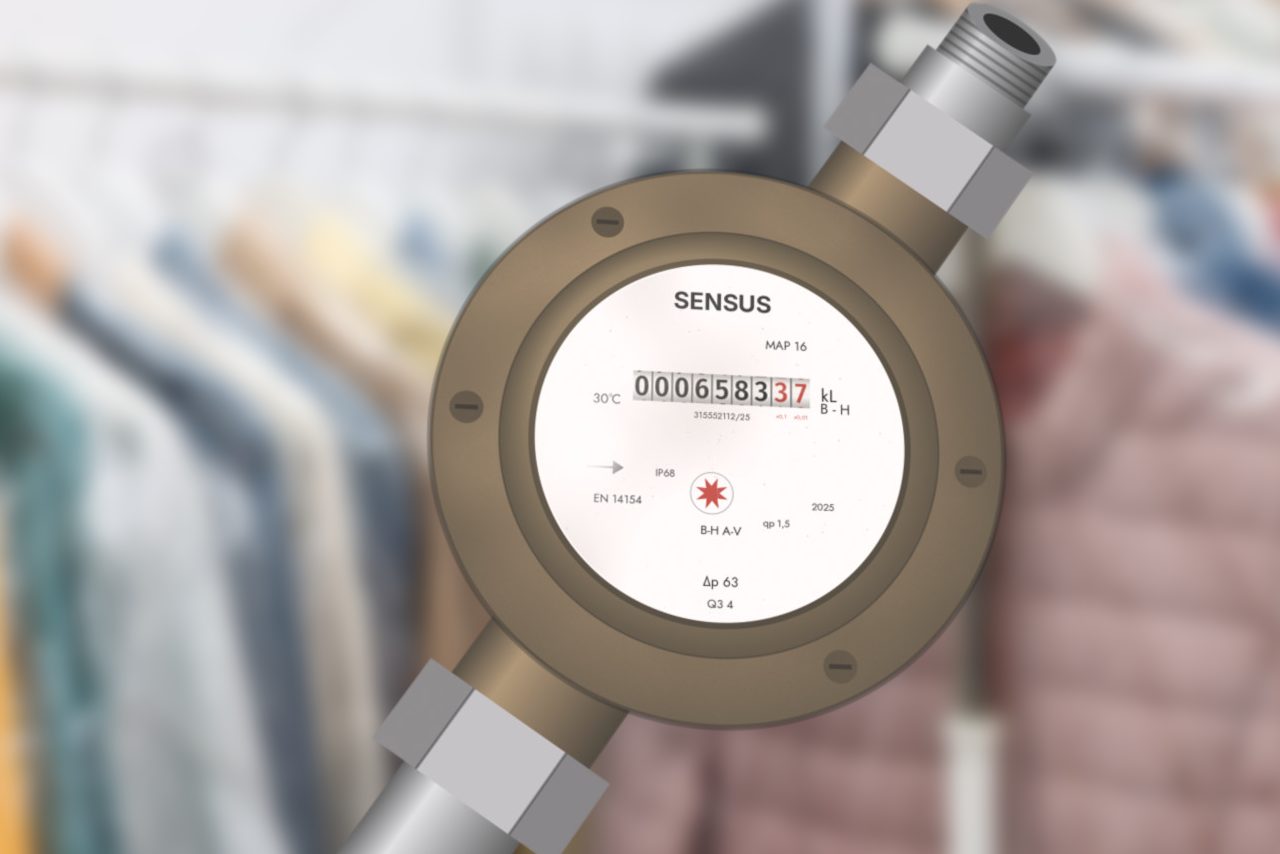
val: 6583.37
